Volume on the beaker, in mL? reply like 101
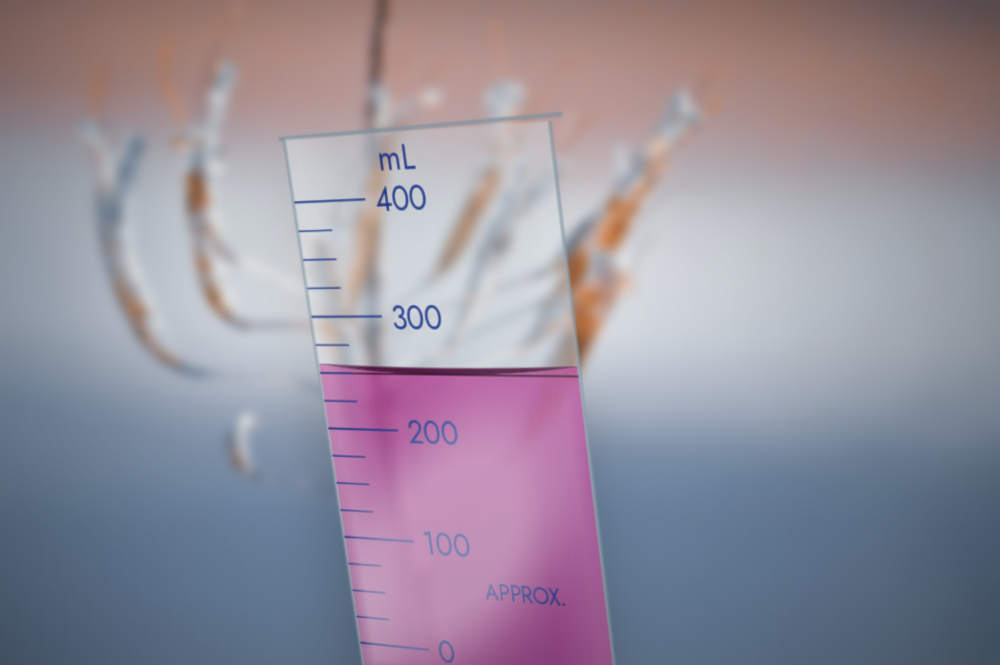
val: 250
